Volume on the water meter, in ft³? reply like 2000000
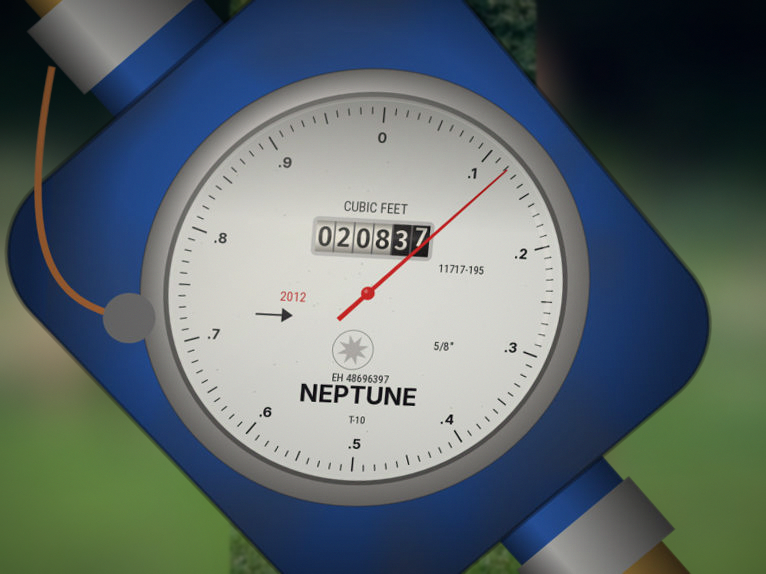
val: 20837.12
